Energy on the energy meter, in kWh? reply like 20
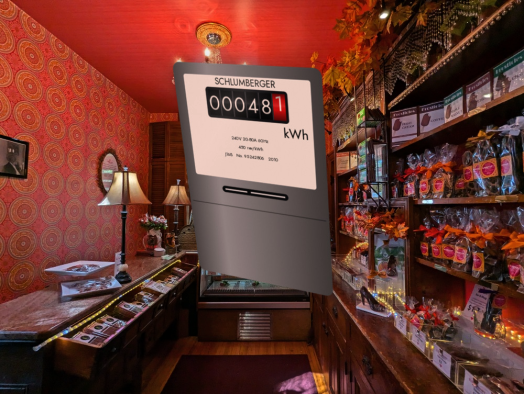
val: 48.1
